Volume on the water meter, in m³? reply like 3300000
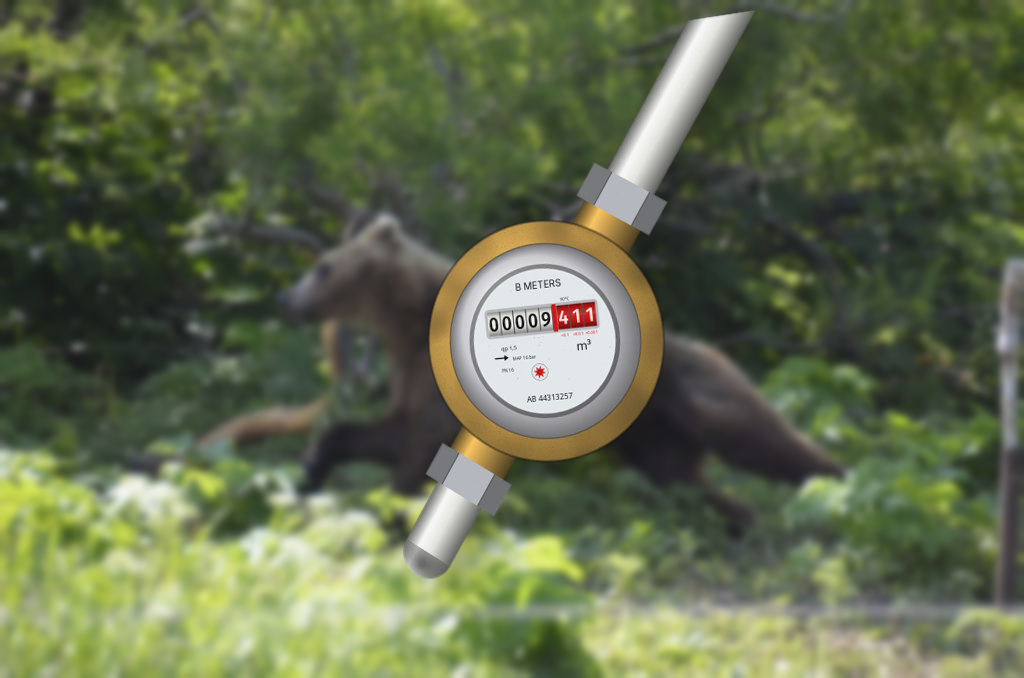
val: 9.411
